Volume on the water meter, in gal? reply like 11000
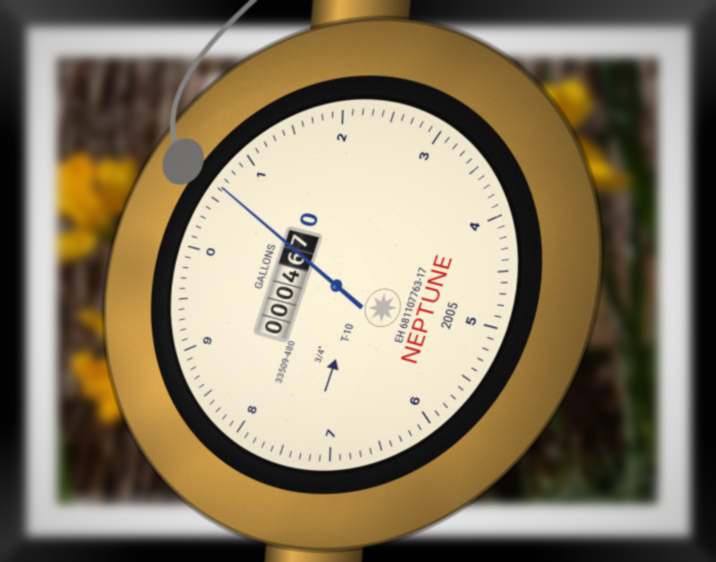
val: 4670.6
